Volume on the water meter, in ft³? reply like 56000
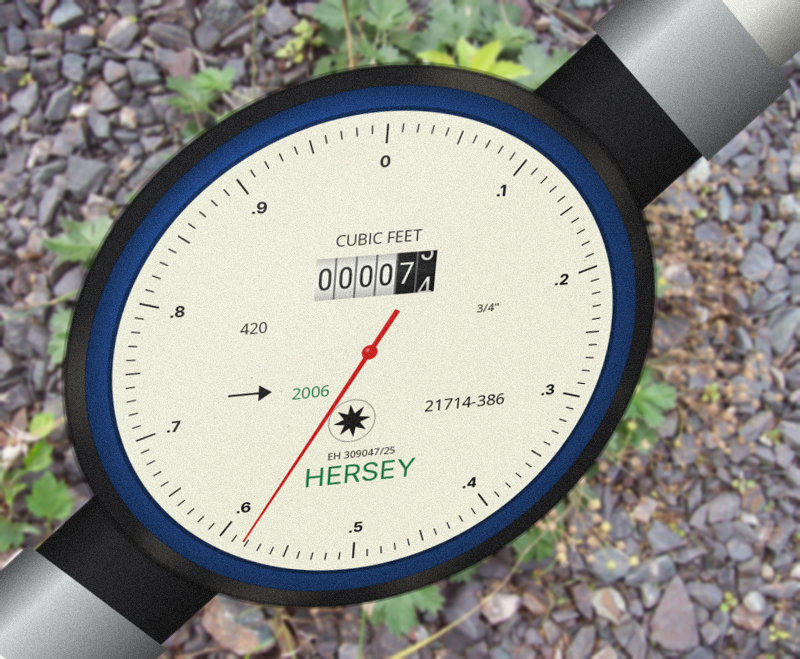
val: 73.58
